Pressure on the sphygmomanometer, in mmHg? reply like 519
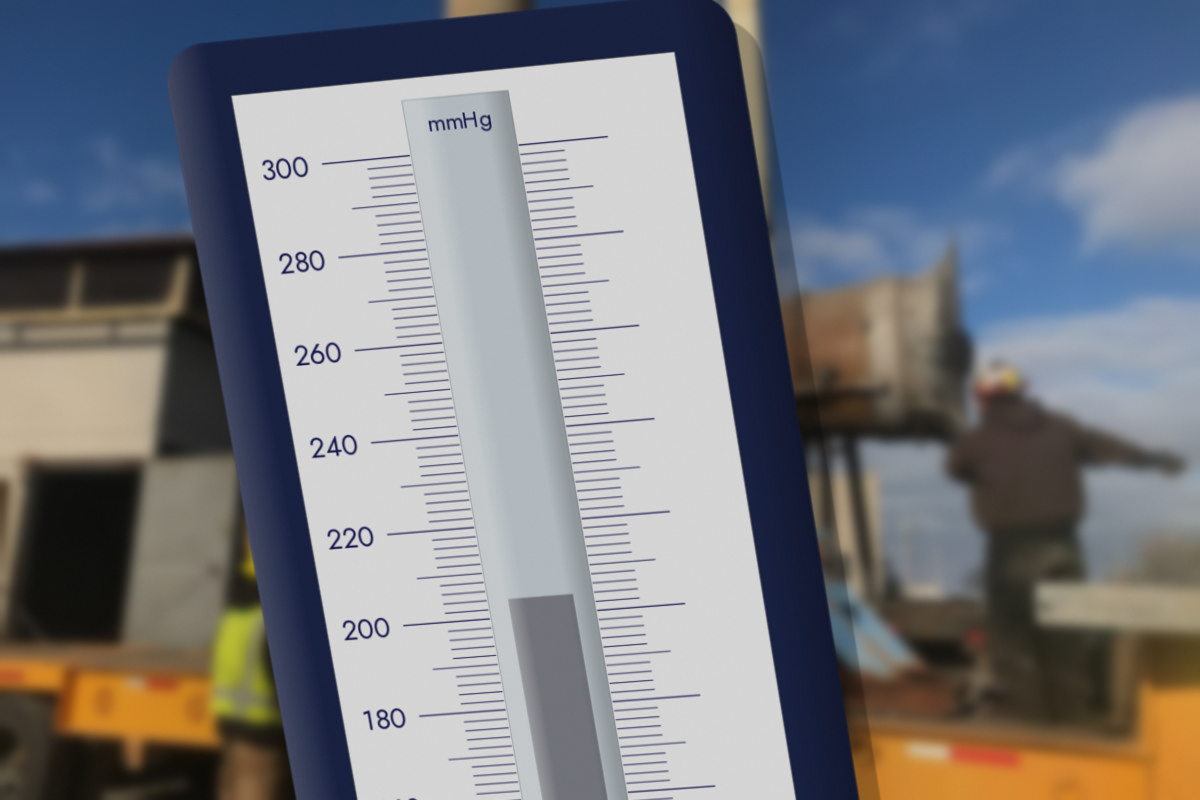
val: 204
